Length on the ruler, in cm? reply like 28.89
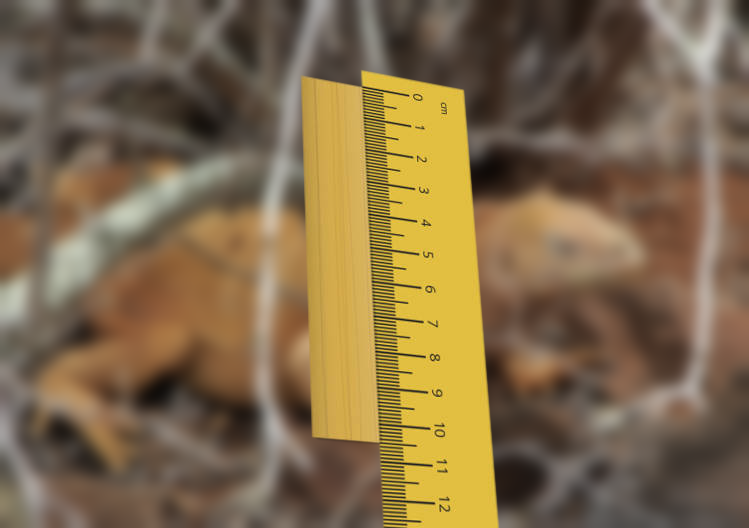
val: 10.5
